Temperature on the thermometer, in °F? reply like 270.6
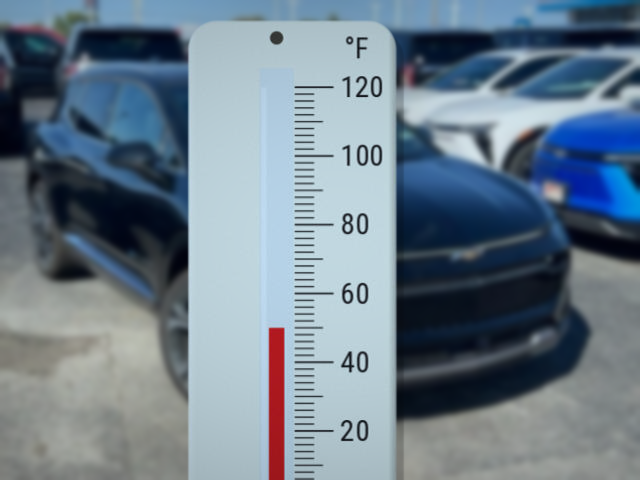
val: 50
